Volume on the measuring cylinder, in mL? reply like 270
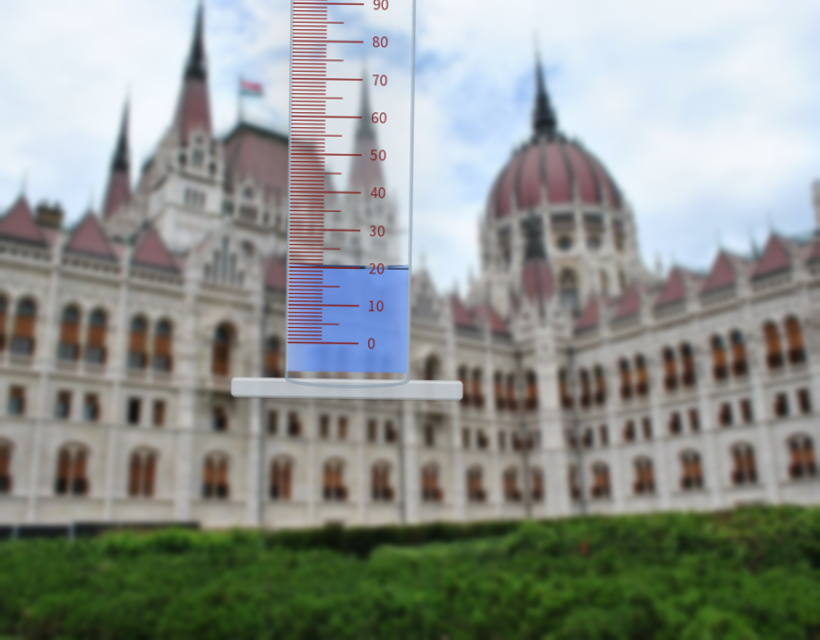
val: 20
